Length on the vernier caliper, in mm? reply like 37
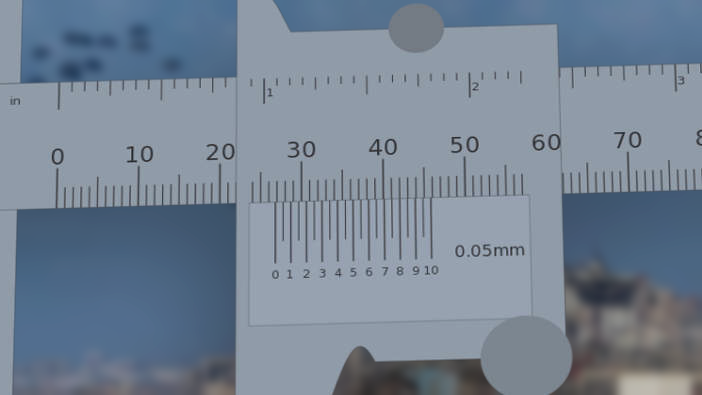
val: 26.8
